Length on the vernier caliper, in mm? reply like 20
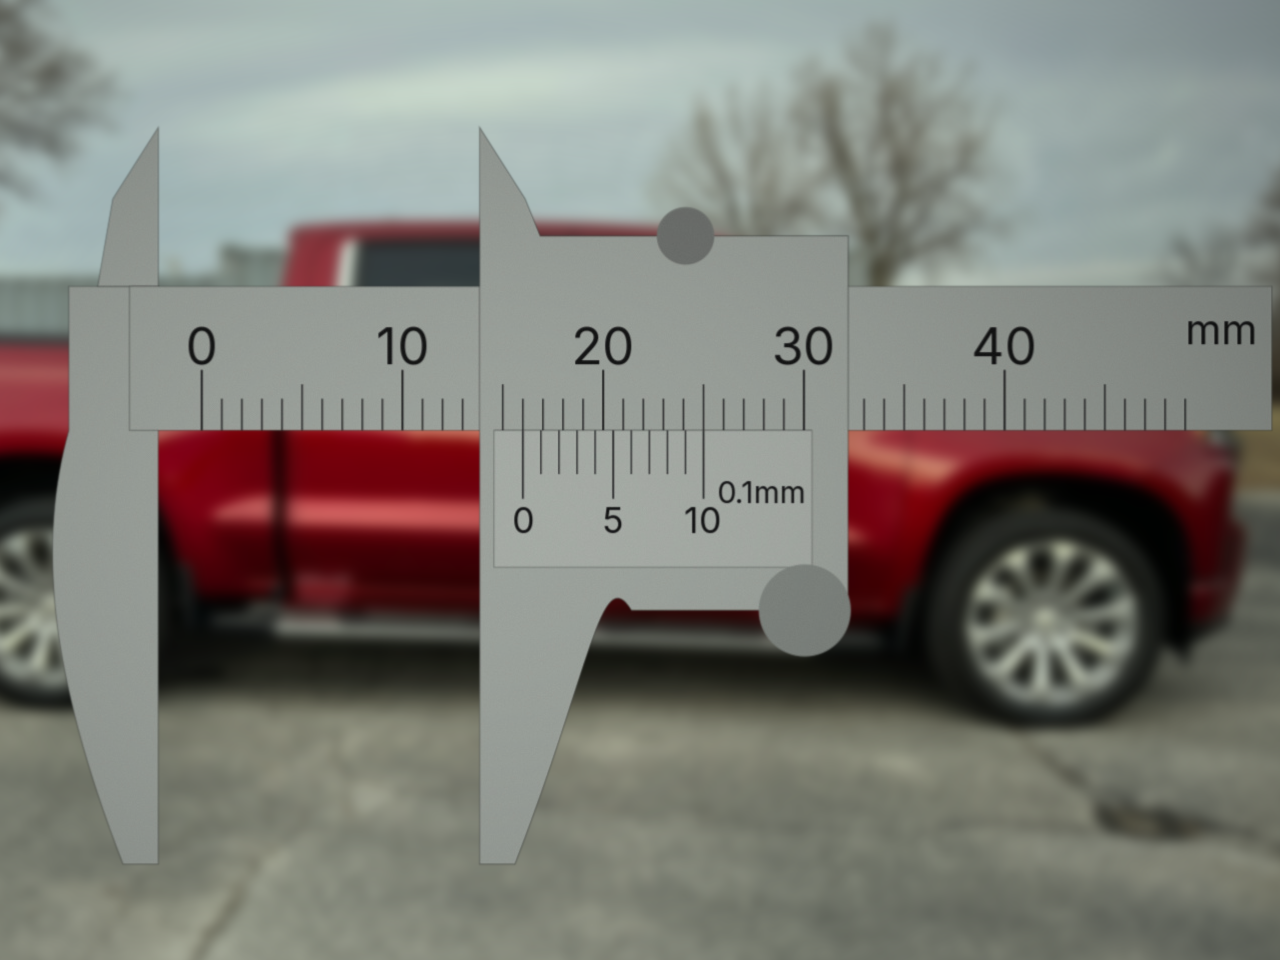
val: 16.0
